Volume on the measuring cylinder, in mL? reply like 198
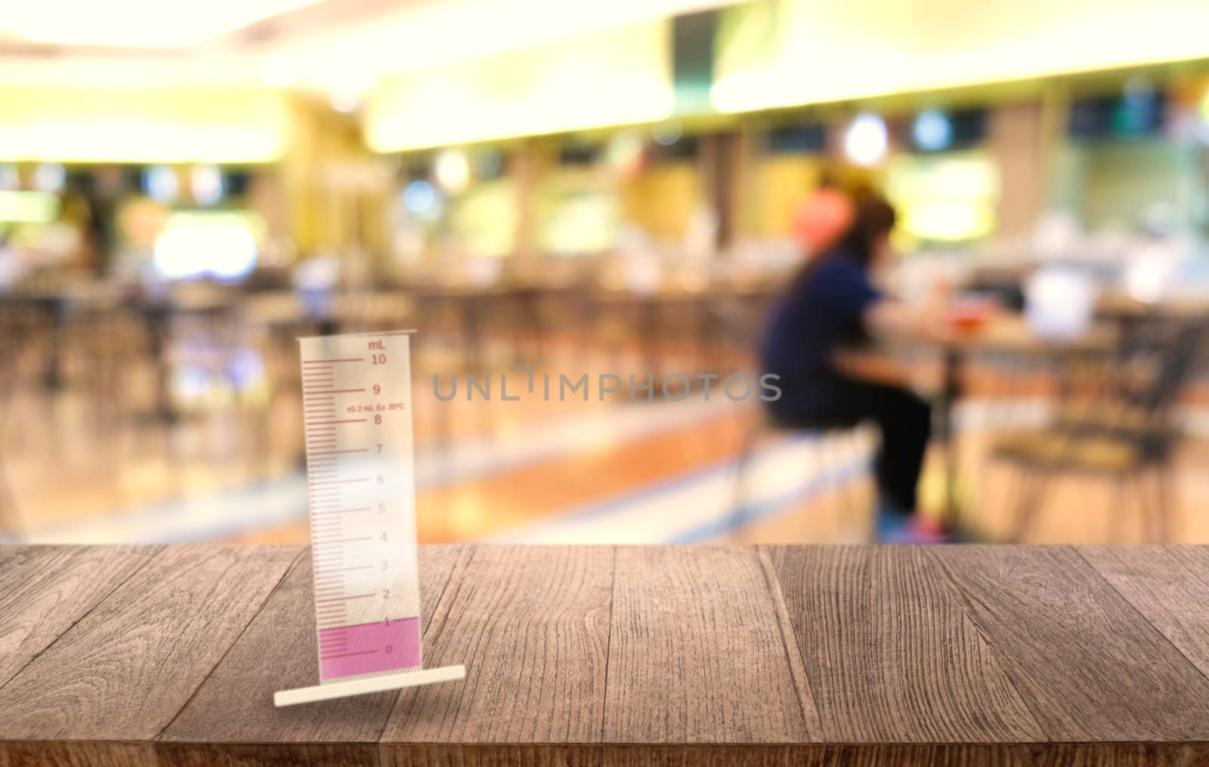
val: 1
